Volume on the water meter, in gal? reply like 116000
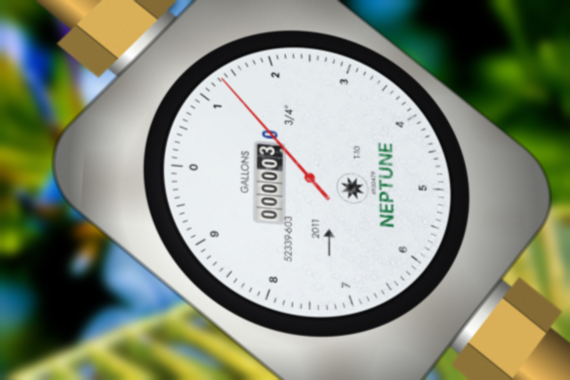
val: 31.3
